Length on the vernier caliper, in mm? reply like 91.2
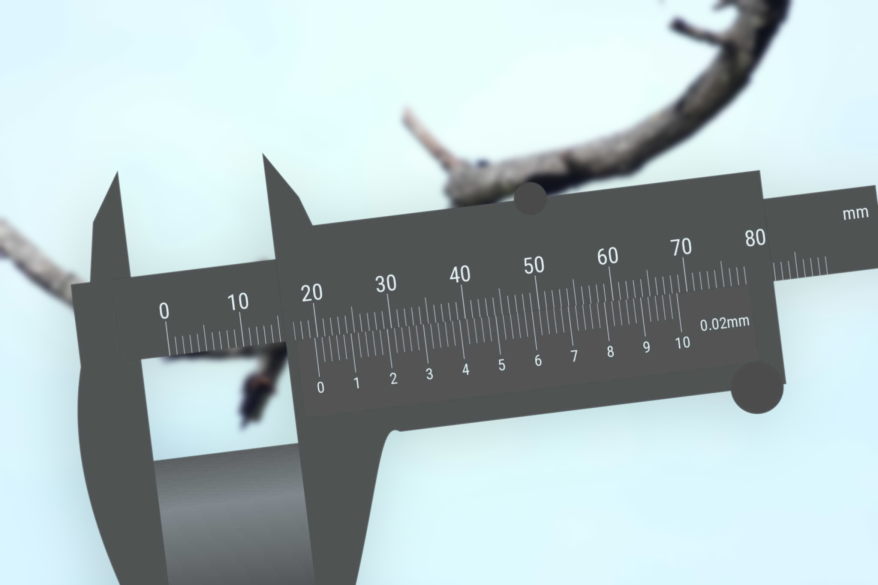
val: 19.6
